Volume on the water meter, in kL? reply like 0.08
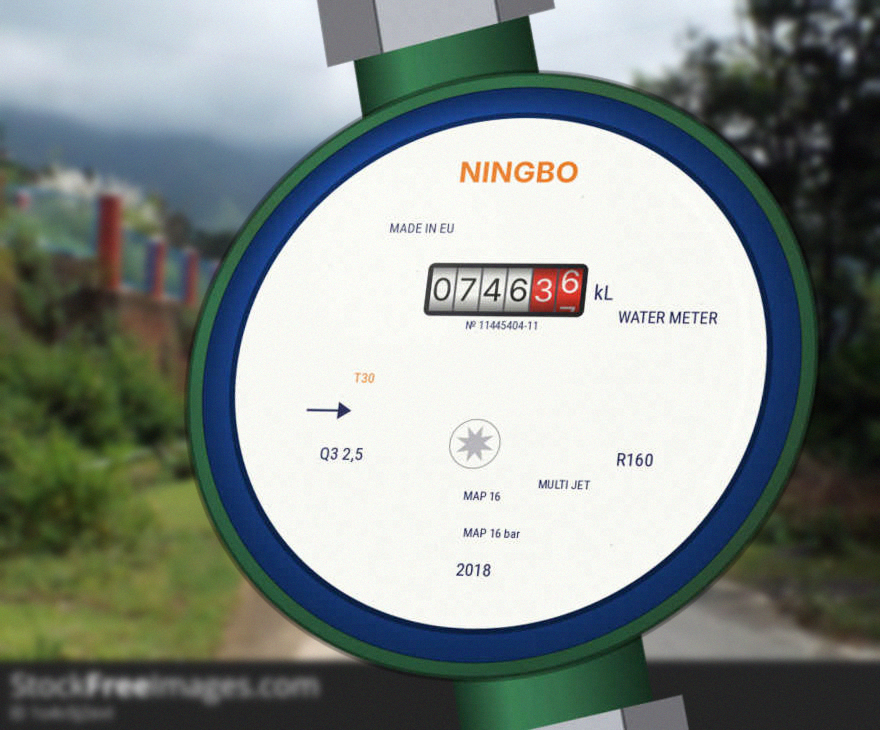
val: 746.36
